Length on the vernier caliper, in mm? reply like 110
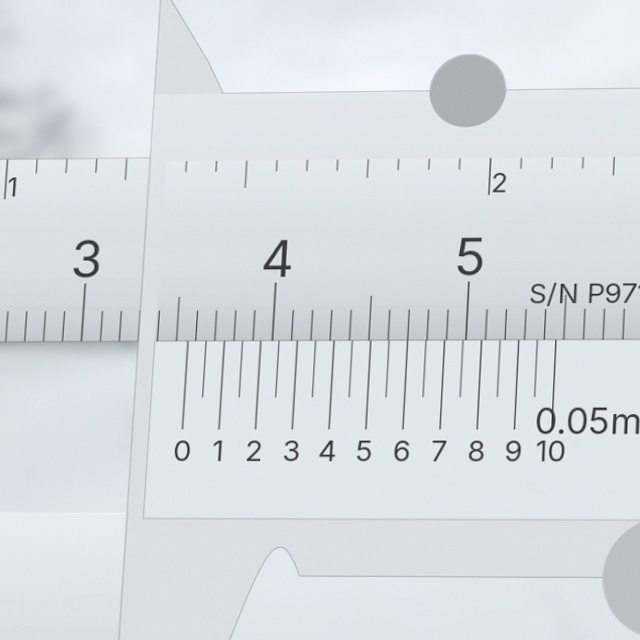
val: 35.6
